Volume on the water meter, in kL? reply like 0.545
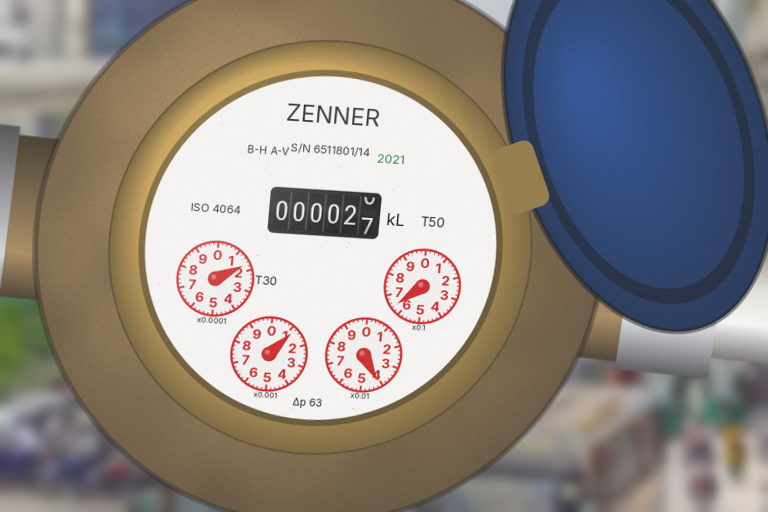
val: 26.6411
